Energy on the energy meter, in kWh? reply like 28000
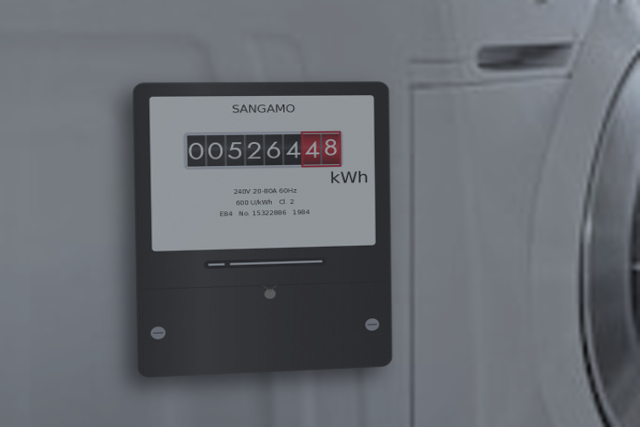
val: 5264.48
